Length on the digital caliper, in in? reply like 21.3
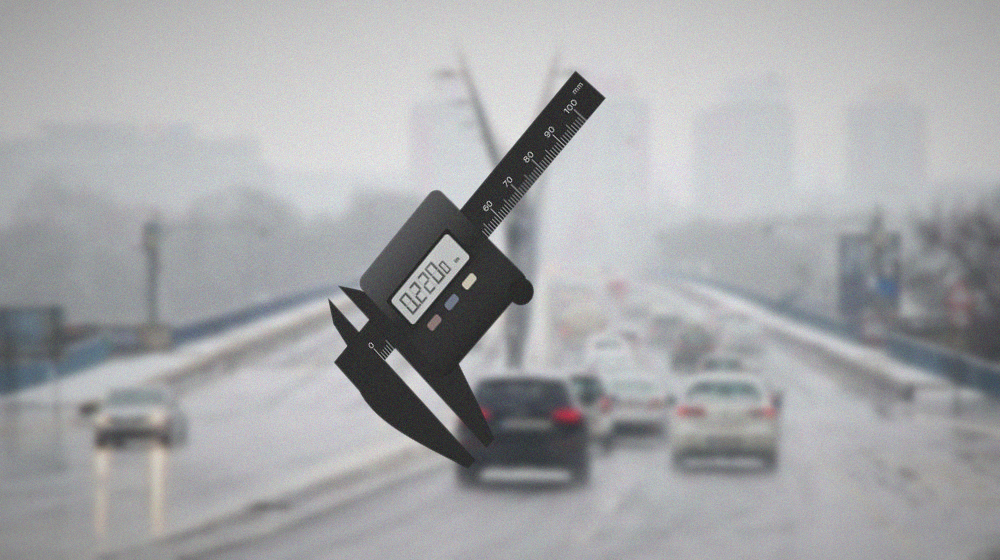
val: 0.2200
